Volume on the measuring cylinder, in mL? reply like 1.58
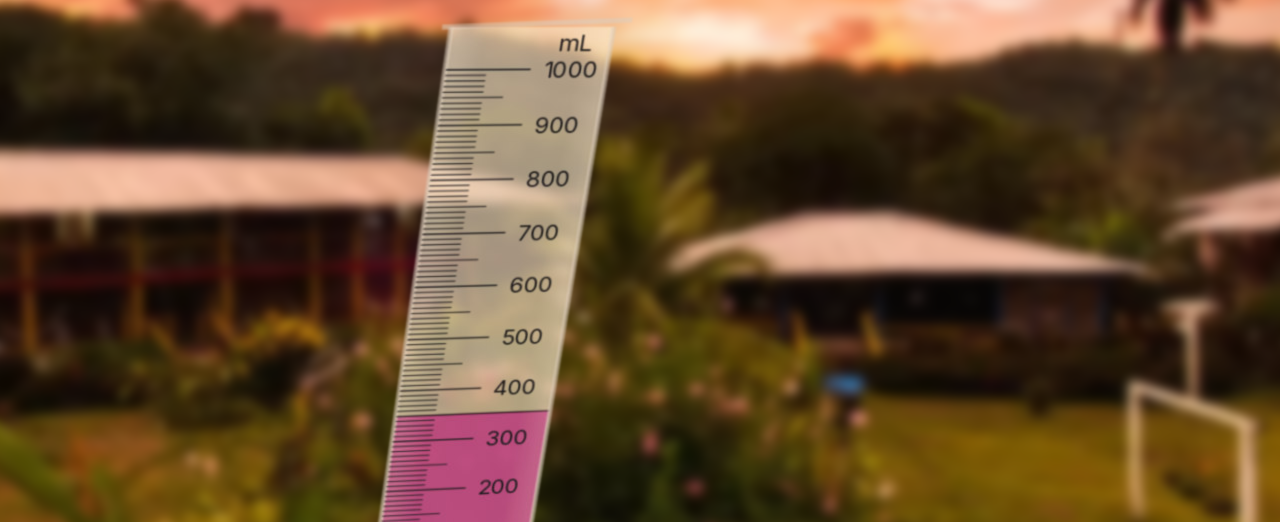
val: 350
